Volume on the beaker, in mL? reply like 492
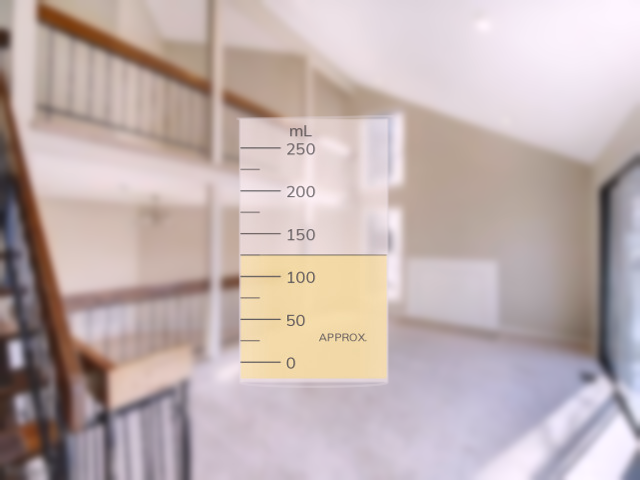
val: 125
